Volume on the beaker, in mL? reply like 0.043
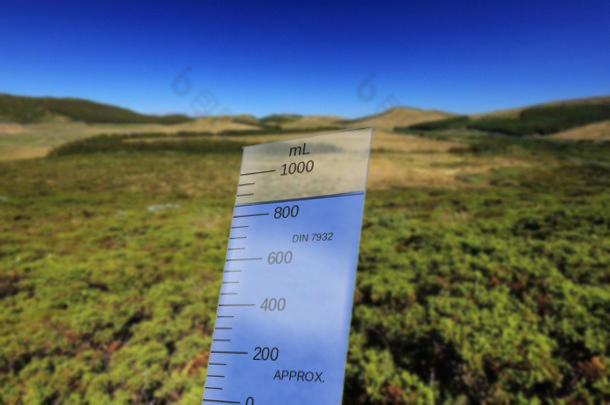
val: 850
